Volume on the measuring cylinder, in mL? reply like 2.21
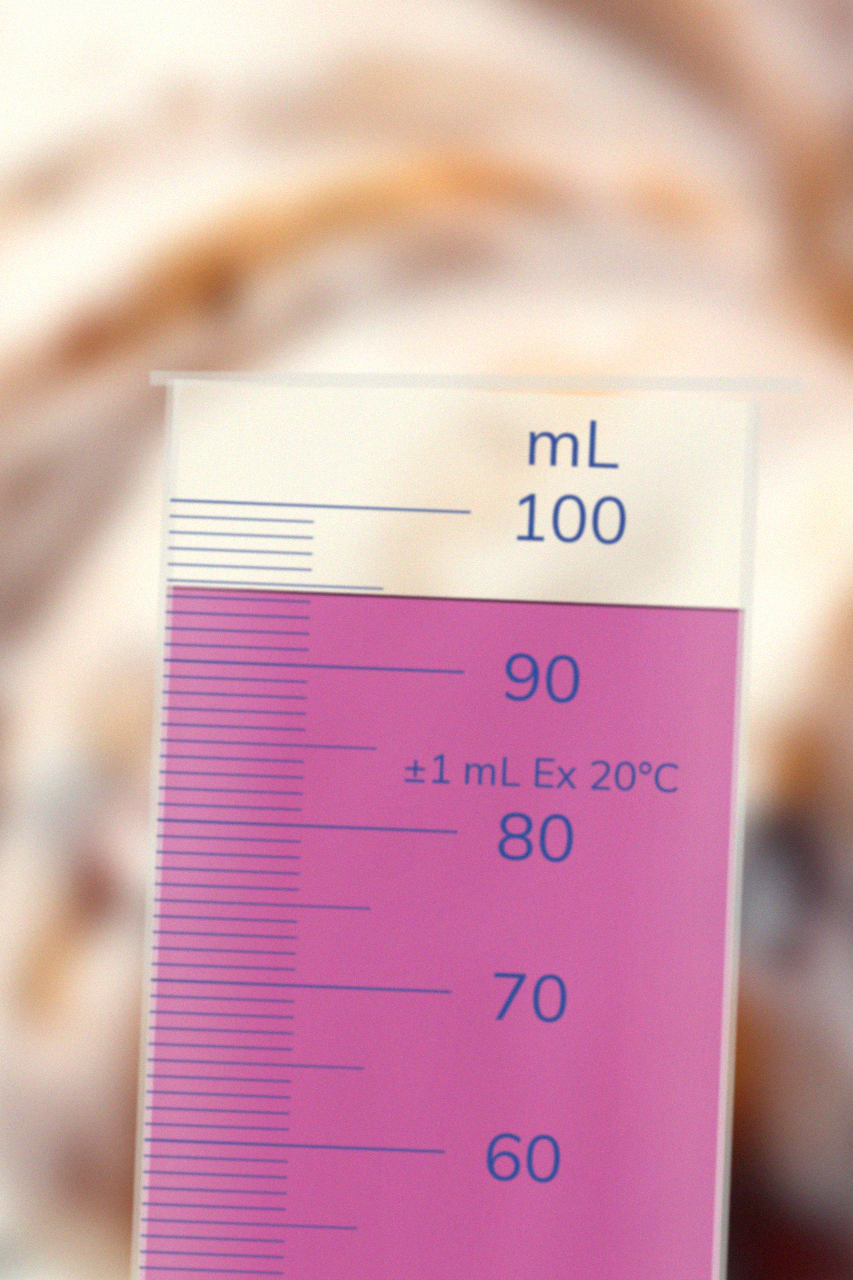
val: 94.5
